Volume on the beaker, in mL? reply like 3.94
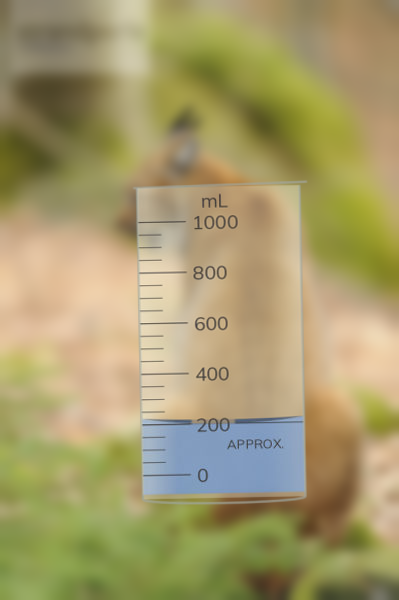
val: 200
